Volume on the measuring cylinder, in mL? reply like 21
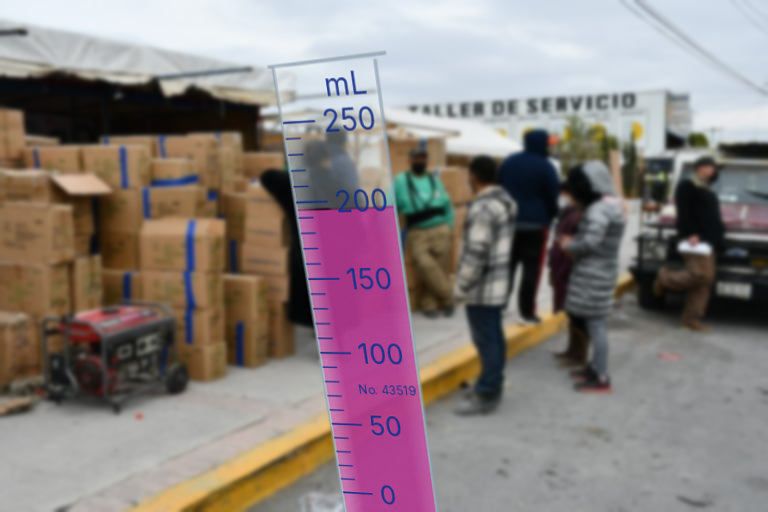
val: 195
